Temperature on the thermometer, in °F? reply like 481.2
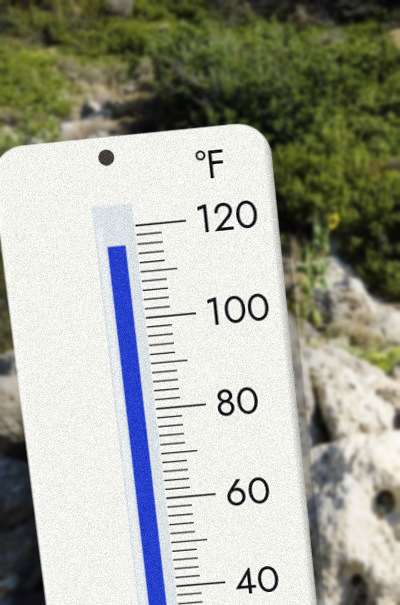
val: 116
